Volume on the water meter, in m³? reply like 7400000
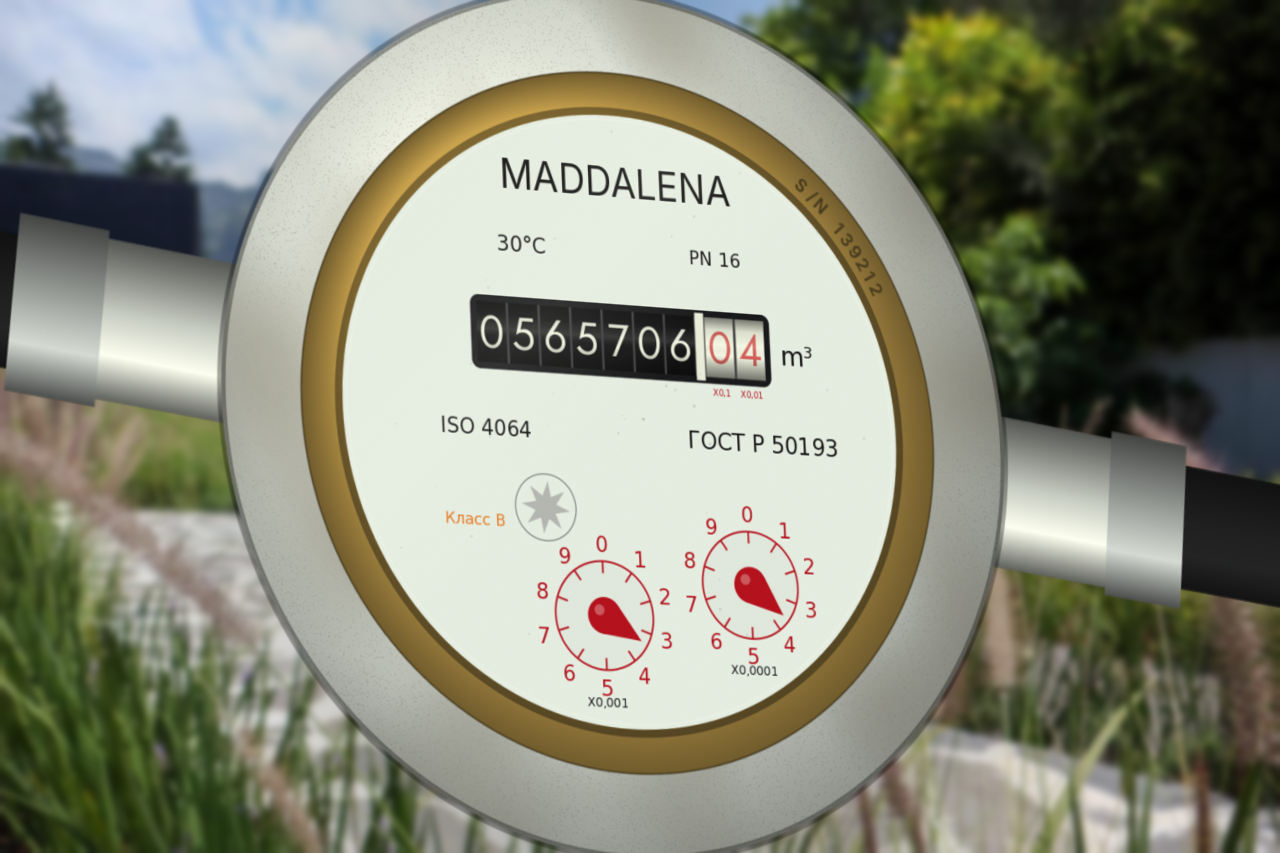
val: 565706.0433
